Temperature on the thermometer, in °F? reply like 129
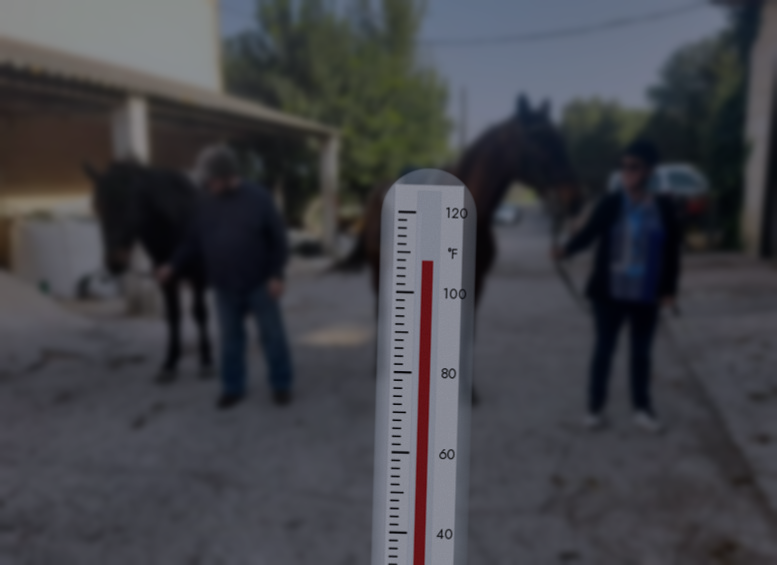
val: 108
